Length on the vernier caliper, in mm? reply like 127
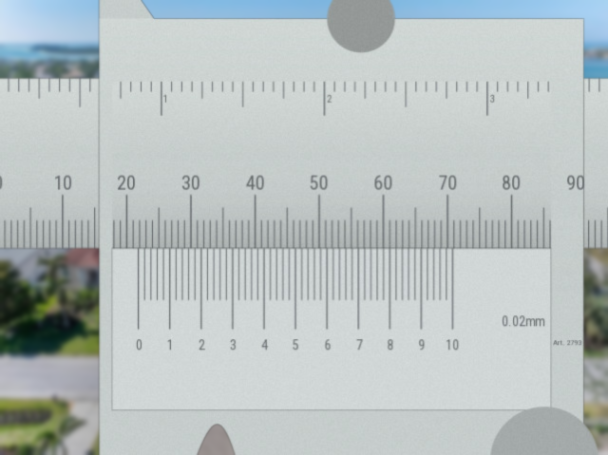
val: 21.8
